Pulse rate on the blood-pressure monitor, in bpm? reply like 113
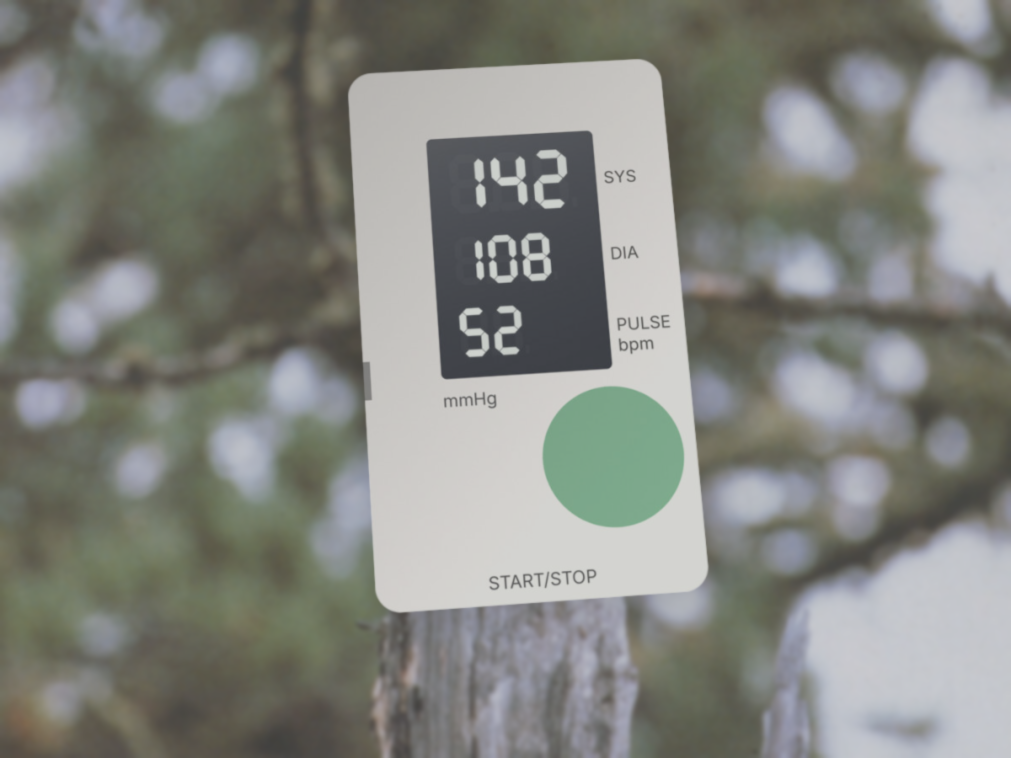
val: 52
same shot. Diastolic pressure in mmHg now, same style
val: 108
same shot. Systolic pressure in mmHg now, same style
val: 142
